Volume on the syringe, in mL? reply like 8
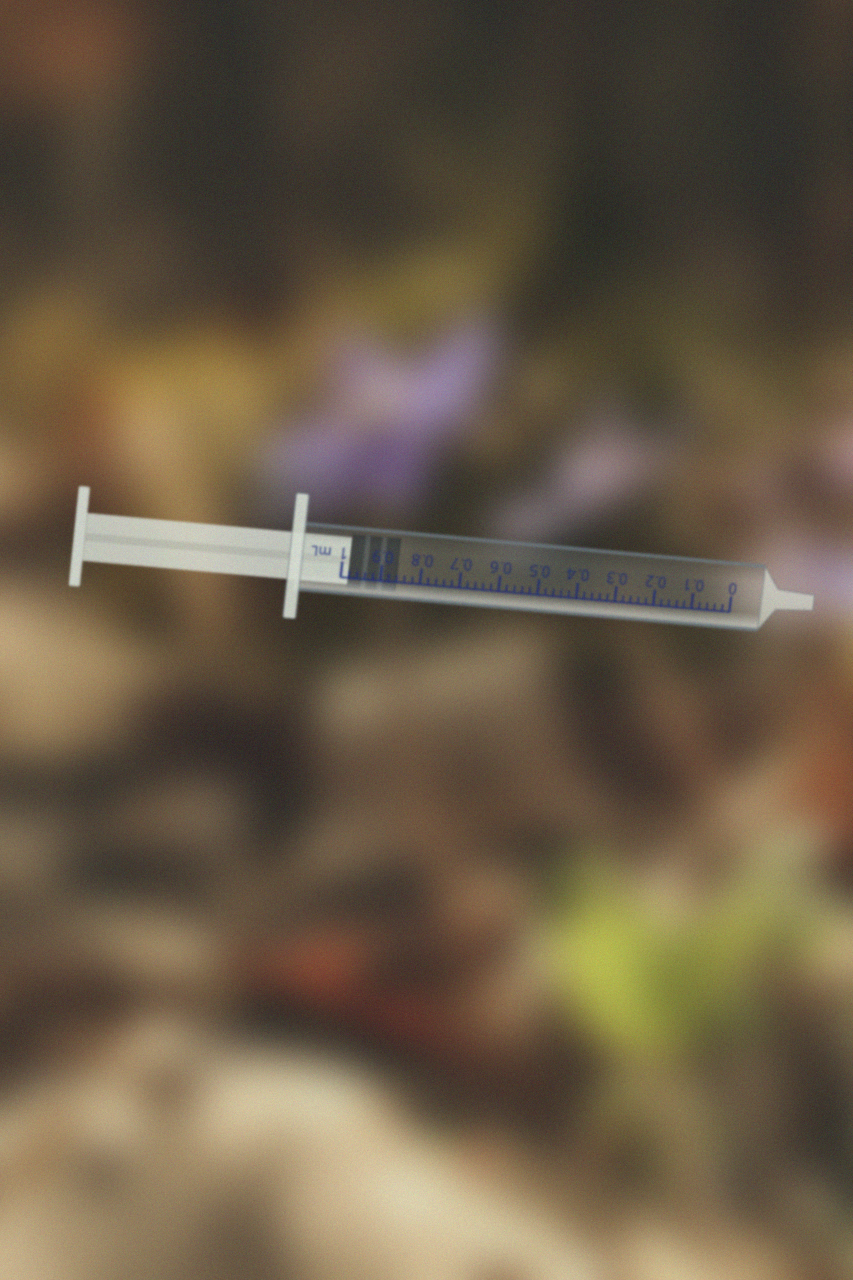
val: 0.86
